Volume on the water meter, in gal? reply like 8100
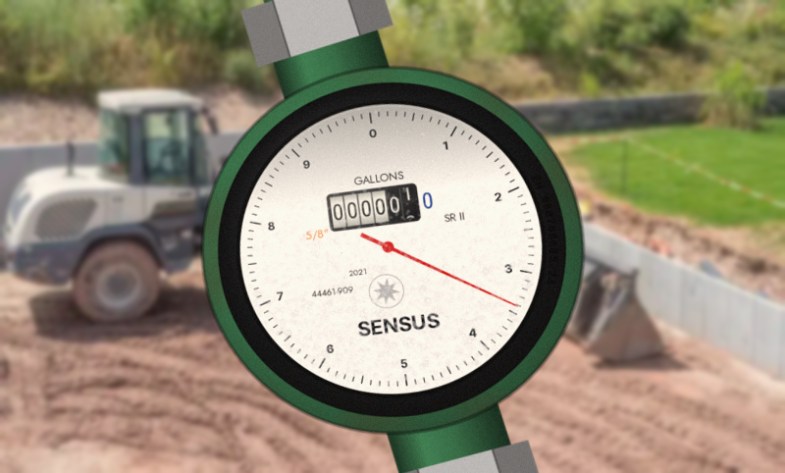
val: 13.4
